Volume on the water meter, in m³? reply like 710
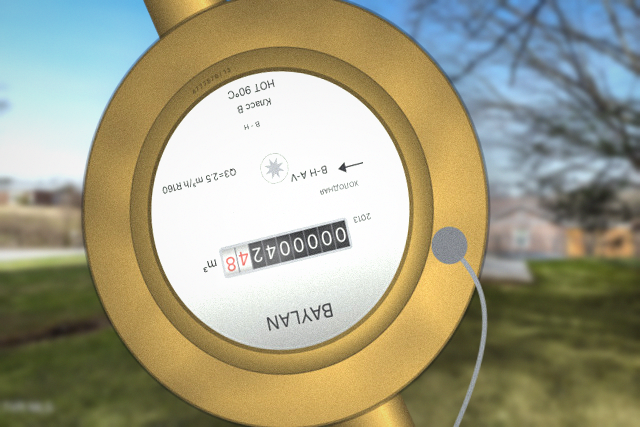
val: 42.48
